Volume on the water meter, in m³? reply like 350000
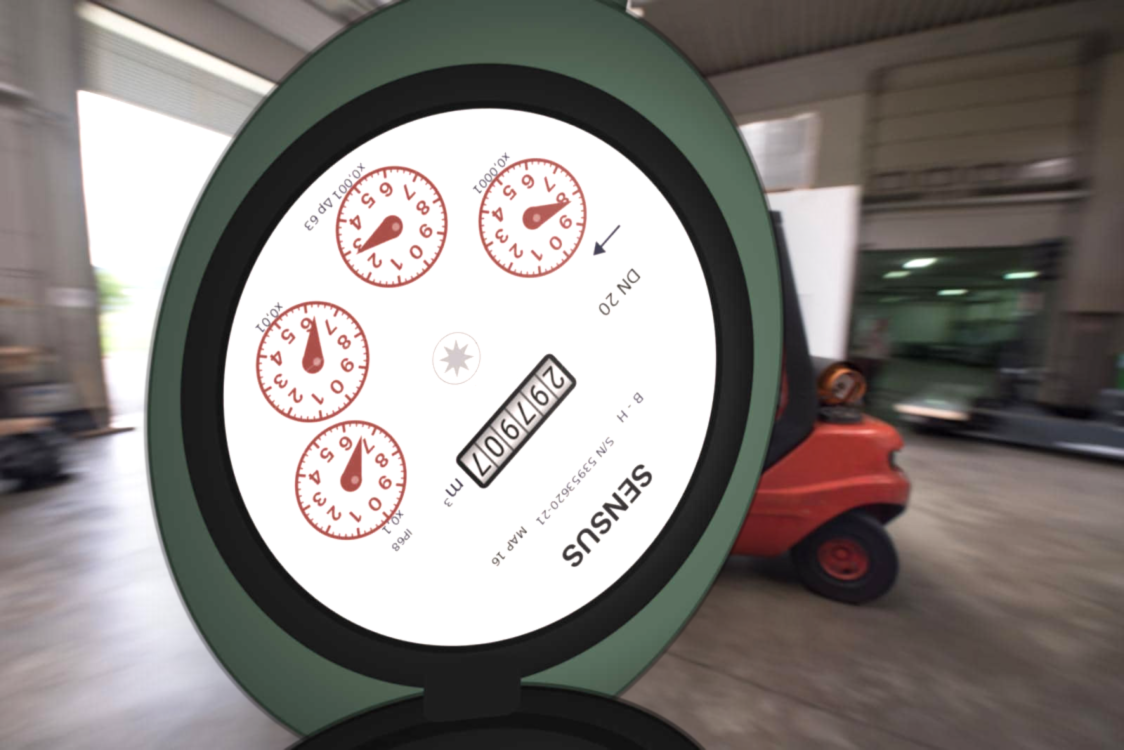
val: 297907.6628
